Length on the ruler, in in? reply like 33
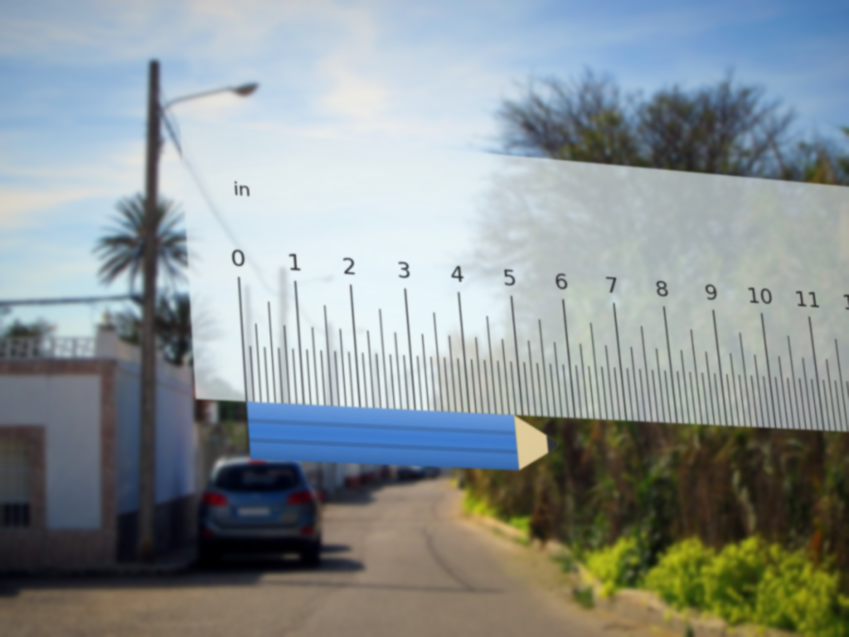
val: 5.625
